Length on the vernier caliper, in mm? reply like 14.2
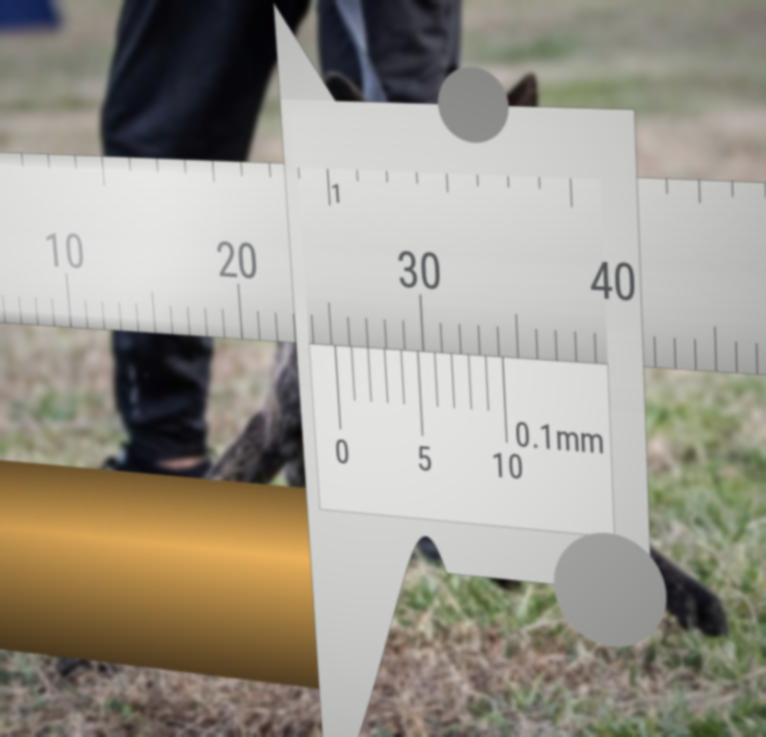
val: 25.2
